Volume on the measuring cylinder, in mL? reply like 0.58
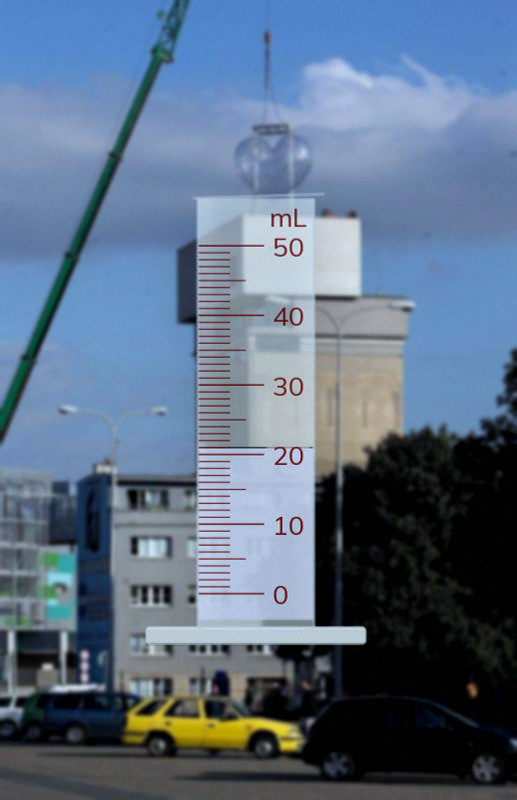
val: 21
